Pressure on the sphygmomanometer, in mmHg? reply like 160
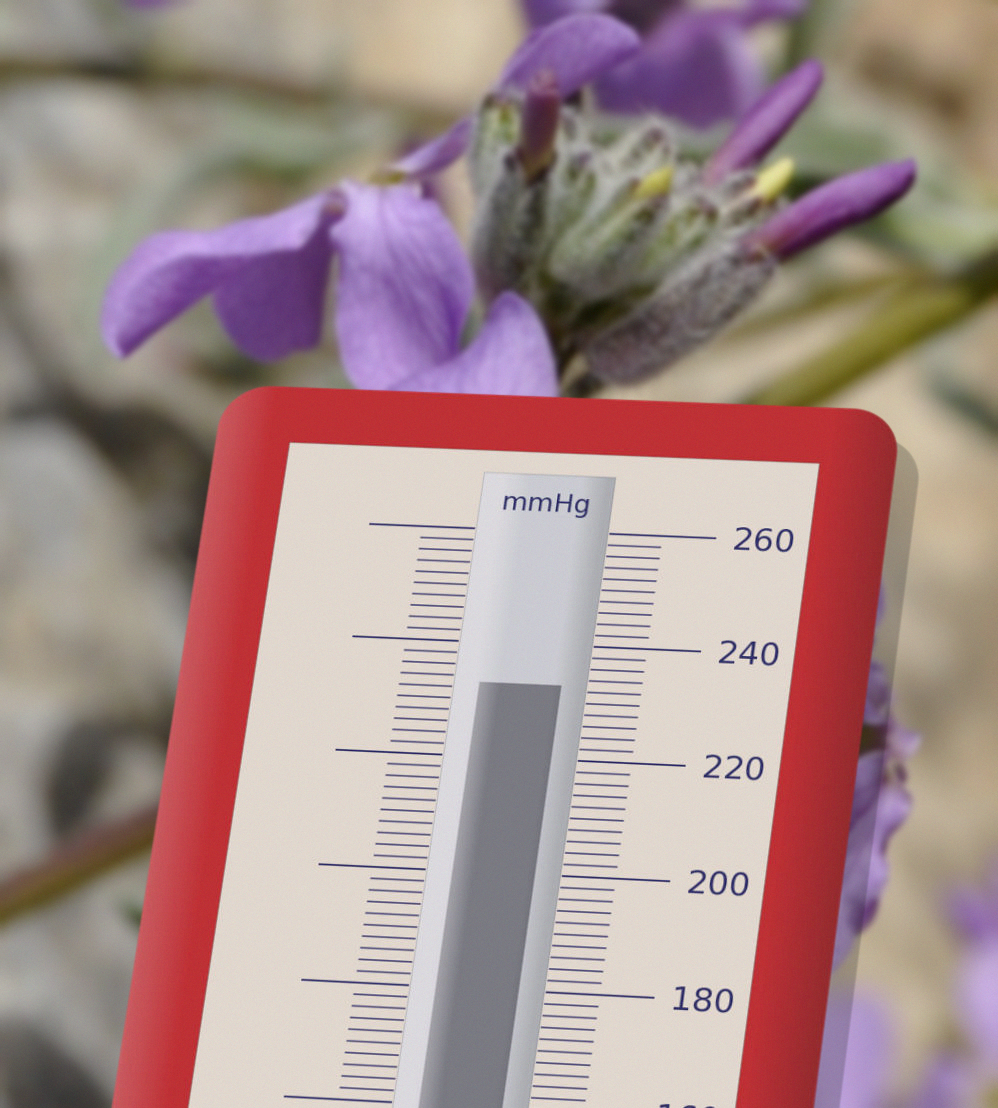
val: 233
